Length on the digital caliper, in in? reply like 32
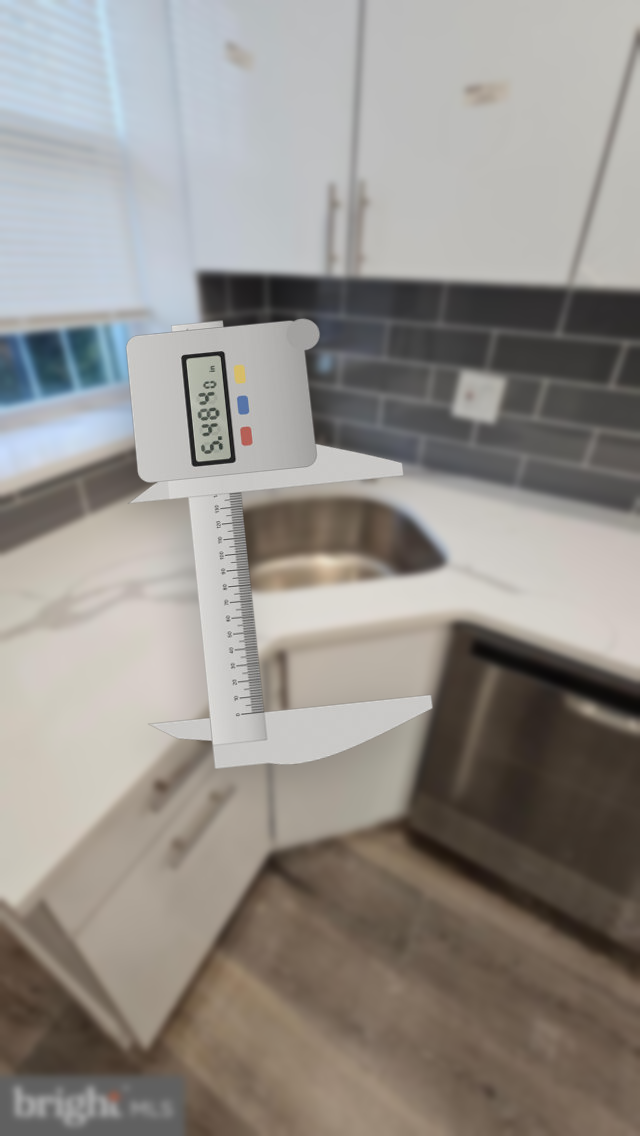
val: 5.4840
